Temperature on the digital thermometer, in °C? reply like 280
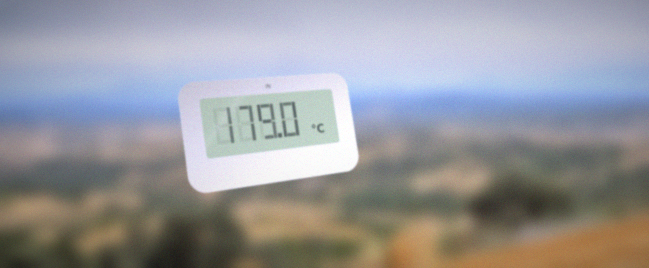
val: 179.0
